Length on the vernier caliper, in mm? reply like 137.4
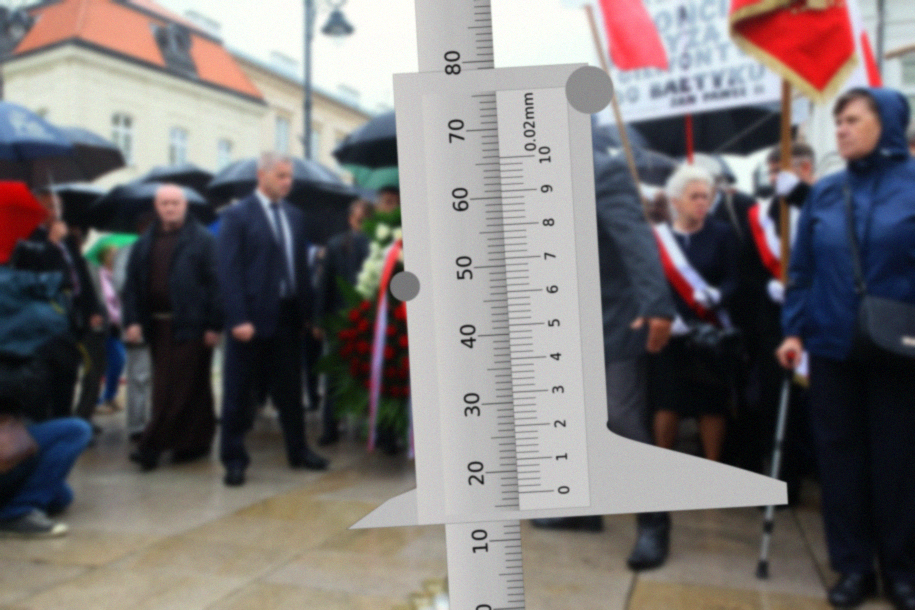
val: 16.8
